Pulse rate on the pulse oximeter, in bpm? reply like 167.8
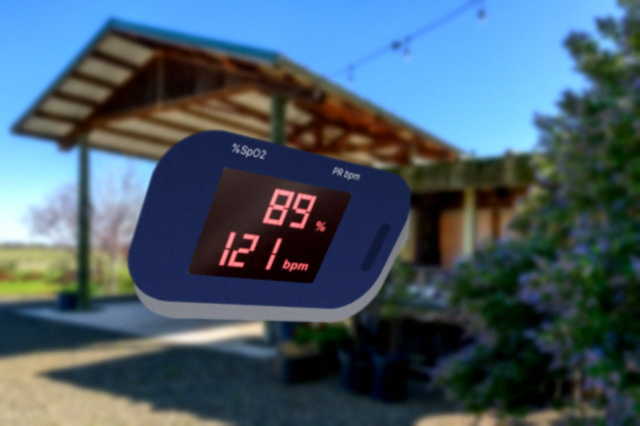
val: 121
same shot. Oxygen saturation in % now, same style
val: 89
